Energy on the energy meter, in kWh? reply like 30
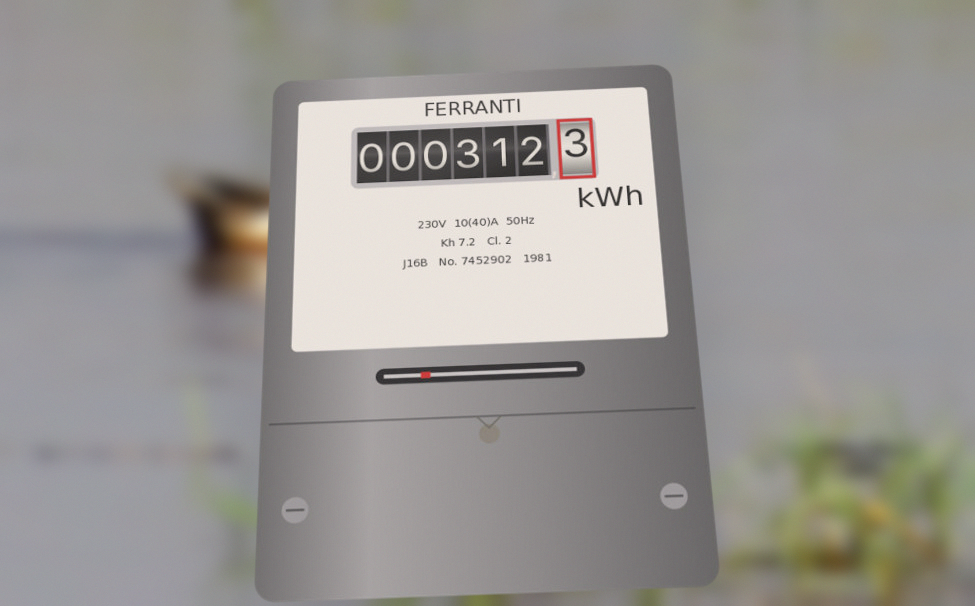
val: 312.3
